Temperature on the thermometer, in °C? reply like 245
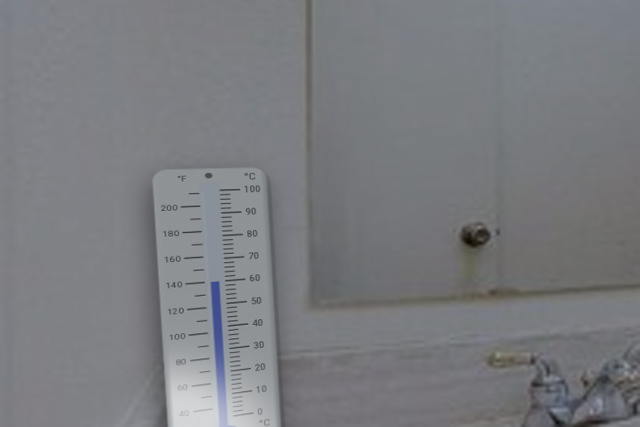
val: 60
